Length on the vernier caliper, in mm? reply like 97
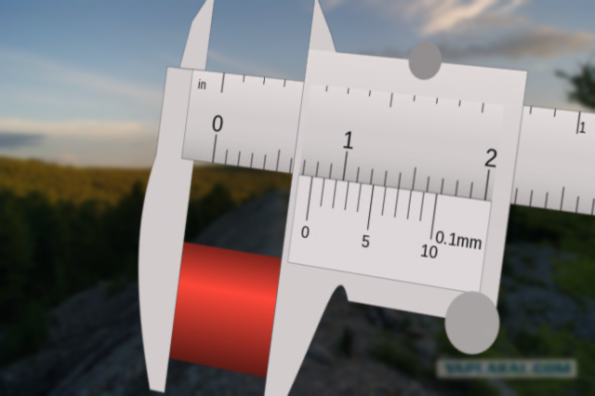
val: 7.7
